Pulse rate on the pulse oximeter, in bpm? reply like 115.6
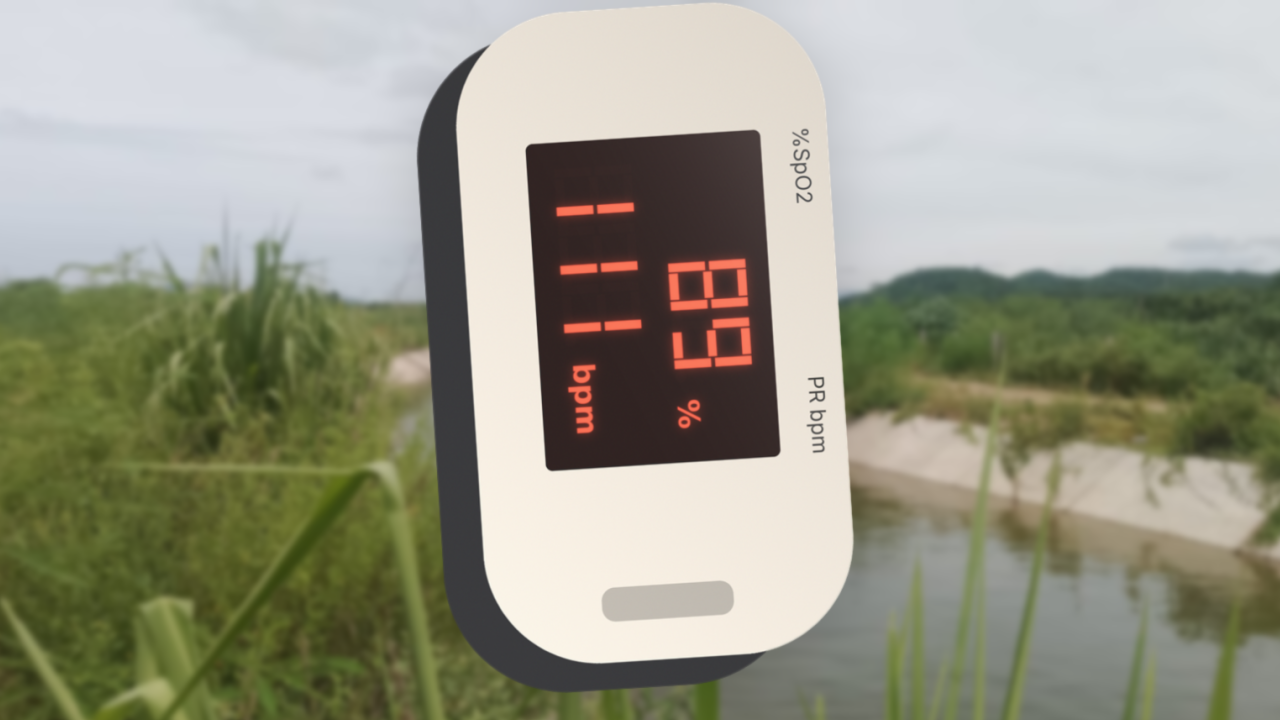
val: 111
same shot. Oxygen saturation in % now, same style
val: 89
